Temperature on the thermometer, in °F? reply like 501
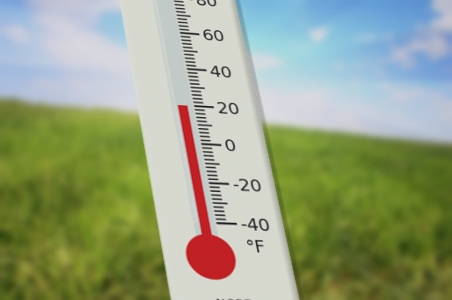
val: 20
